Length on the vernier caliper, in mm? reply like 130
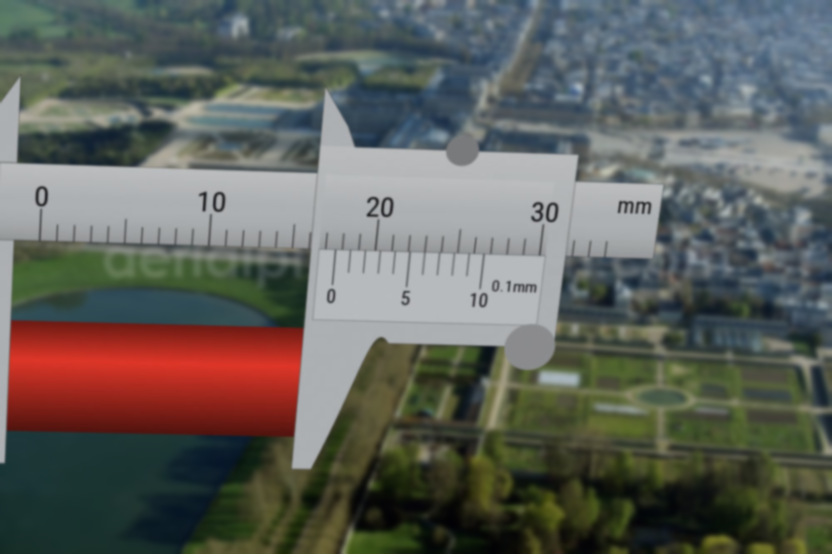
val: 17.6
